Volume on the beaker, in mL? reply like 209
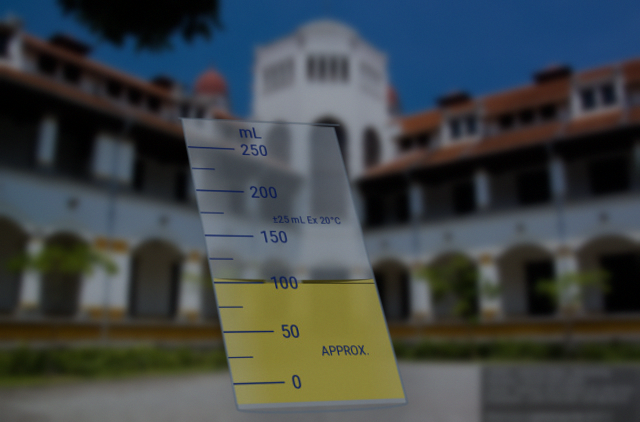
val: 100
